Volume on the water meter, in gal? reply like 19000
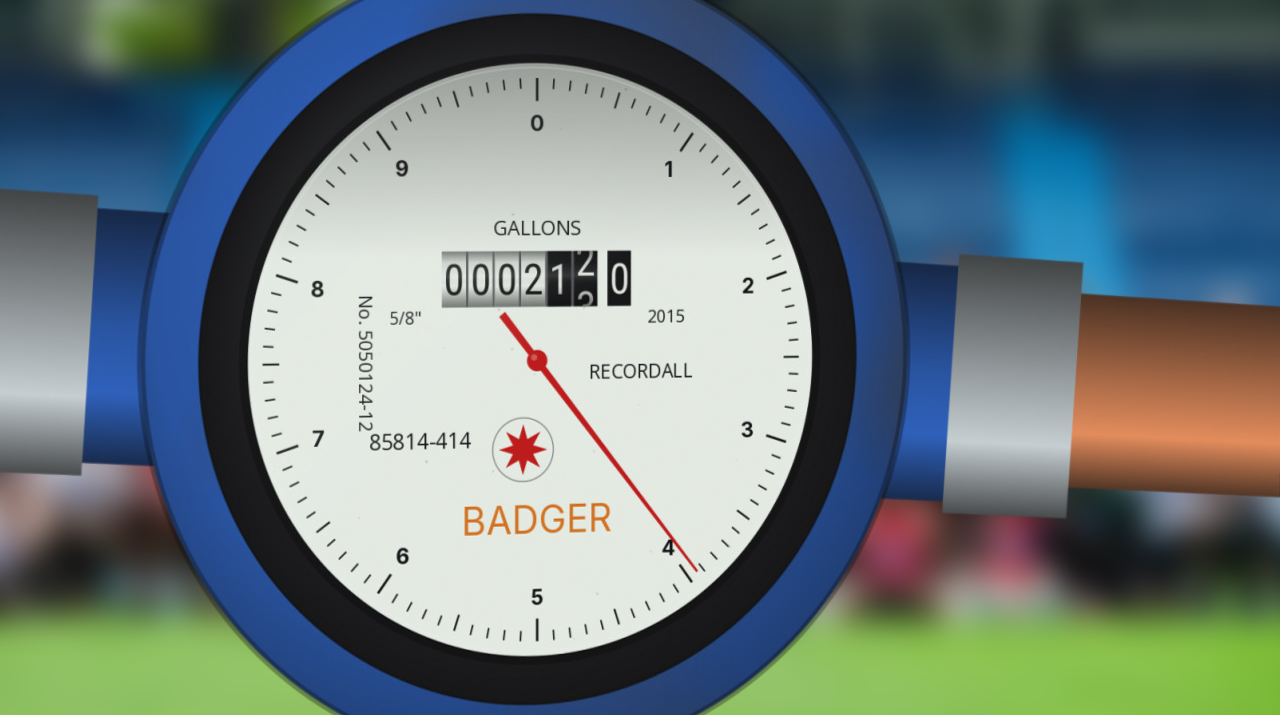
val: 2123.9
